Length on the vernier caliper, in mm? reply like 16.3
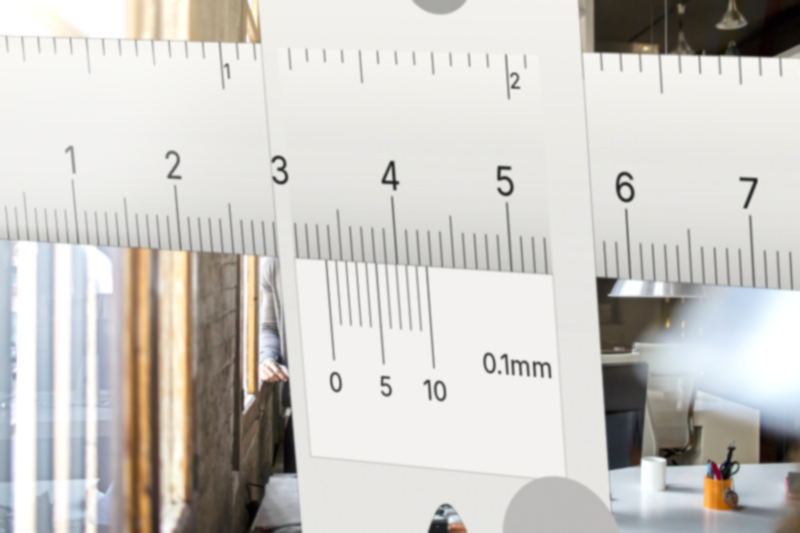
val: 33.6
